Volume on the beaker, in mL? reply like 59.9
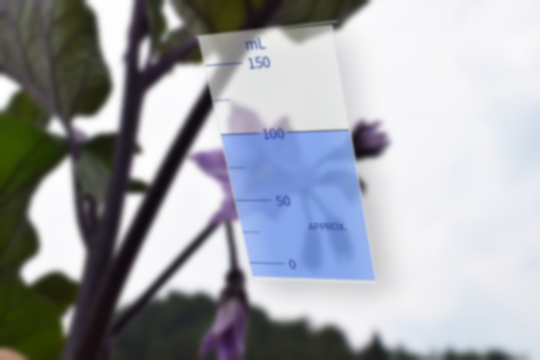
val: 100
